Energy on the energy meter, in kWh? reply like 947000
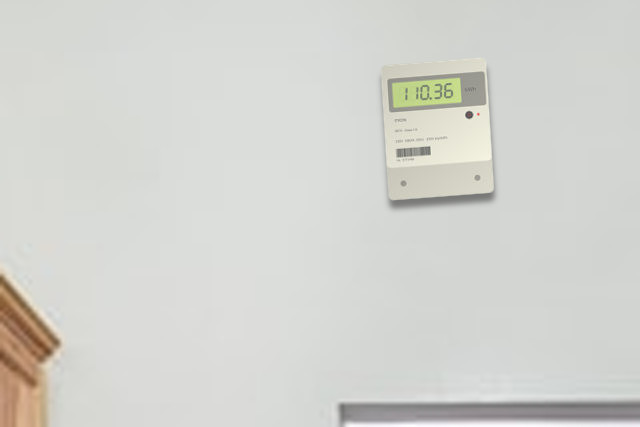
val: 110.36
